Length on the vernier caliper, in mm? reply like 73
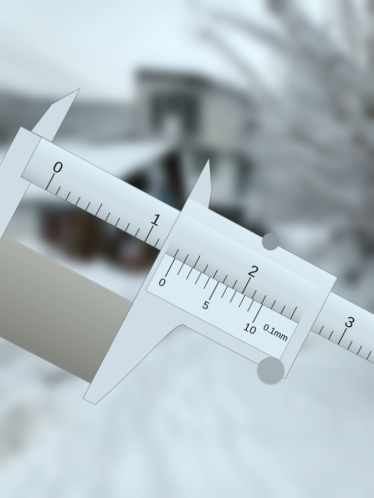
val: 13.1
